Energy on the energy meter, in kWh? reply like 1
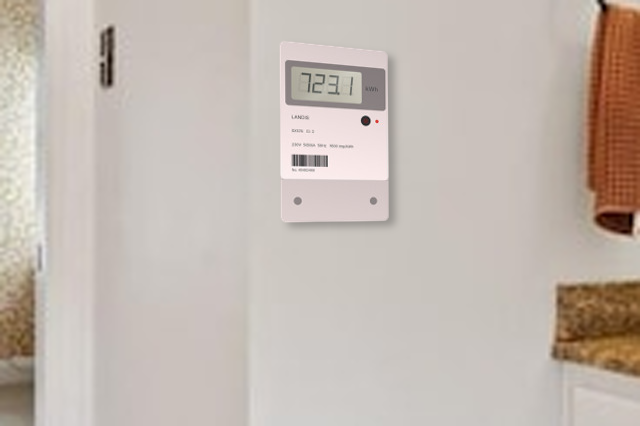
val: 723.1
